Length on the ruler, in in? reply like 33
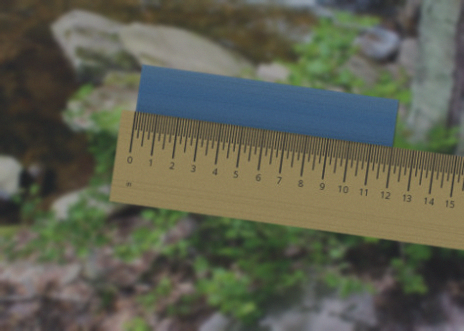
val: 12
